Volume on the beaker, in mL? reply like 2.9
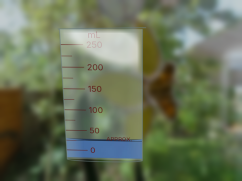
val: 25
